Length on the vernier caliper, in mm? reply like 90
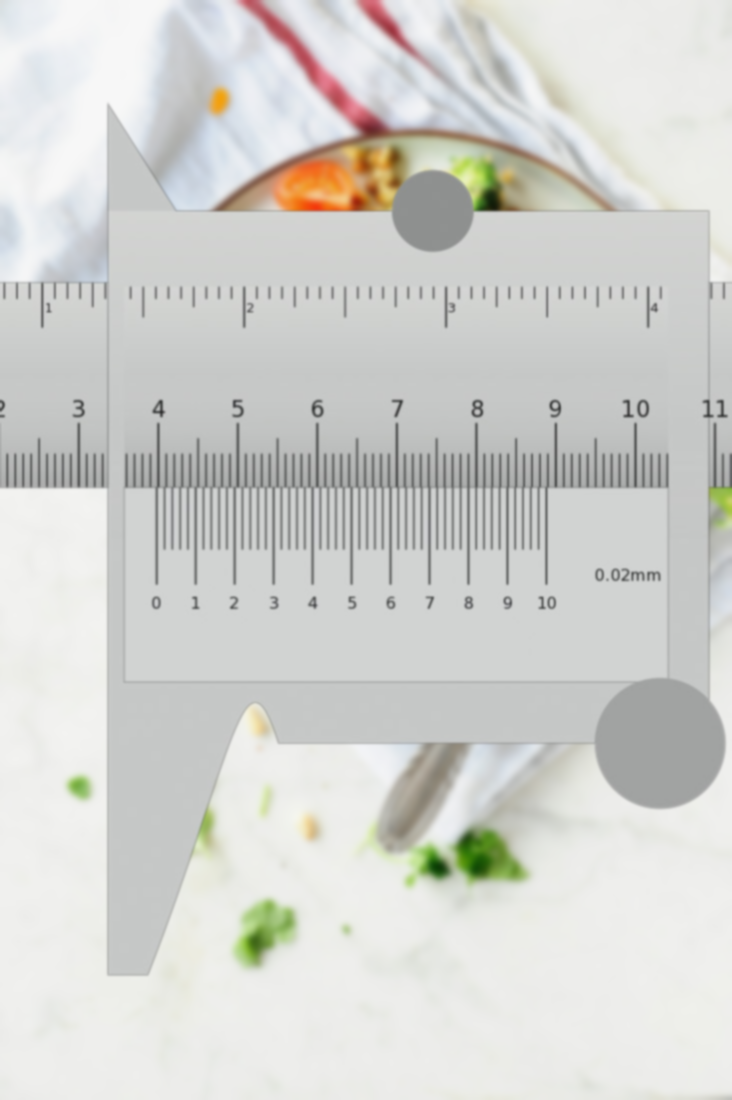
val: 39.8
